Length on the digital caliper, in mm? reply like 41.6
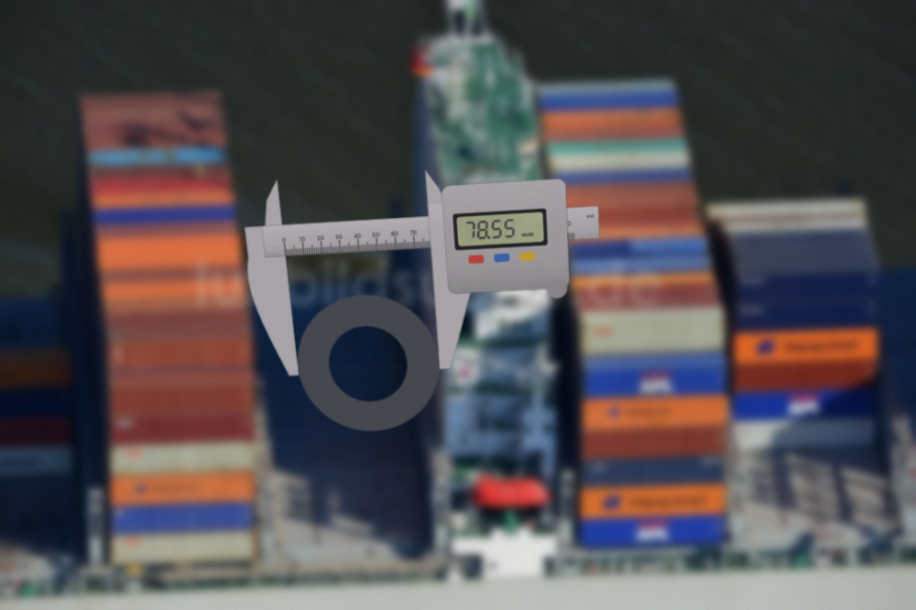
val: 78.55
